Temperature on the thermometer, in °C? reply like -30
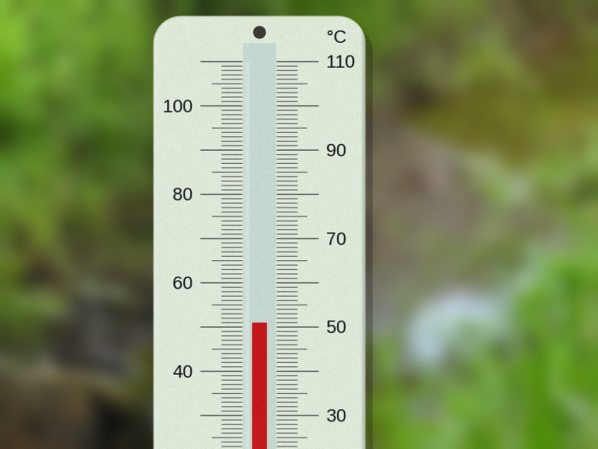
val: 51
